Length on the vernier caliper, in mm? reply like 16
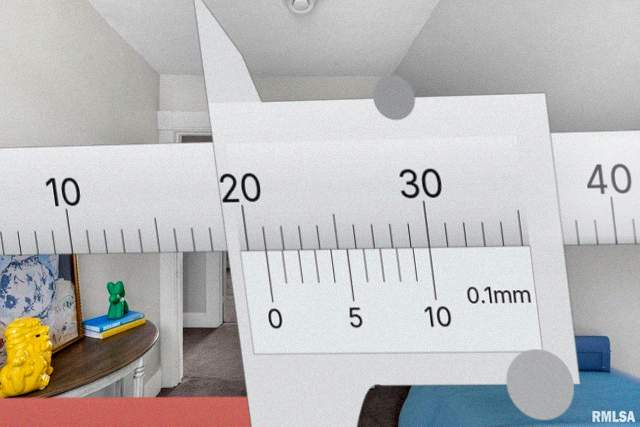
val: 21.0
